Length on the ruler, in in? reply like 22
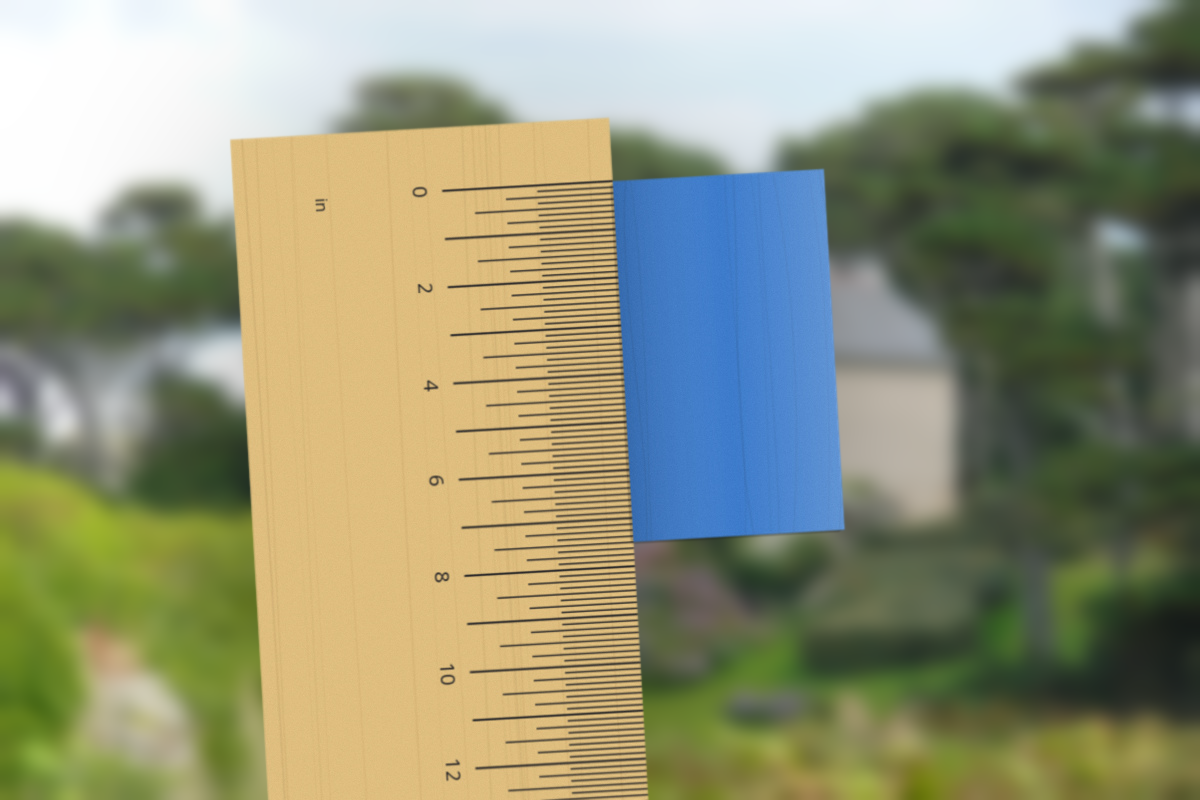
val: 7.5
